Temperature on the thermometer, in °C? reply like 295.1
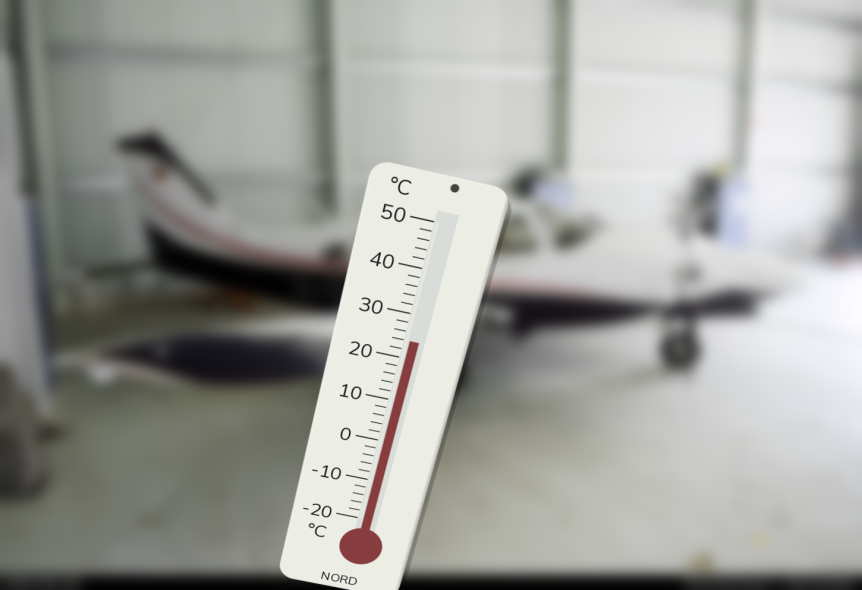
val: 24
